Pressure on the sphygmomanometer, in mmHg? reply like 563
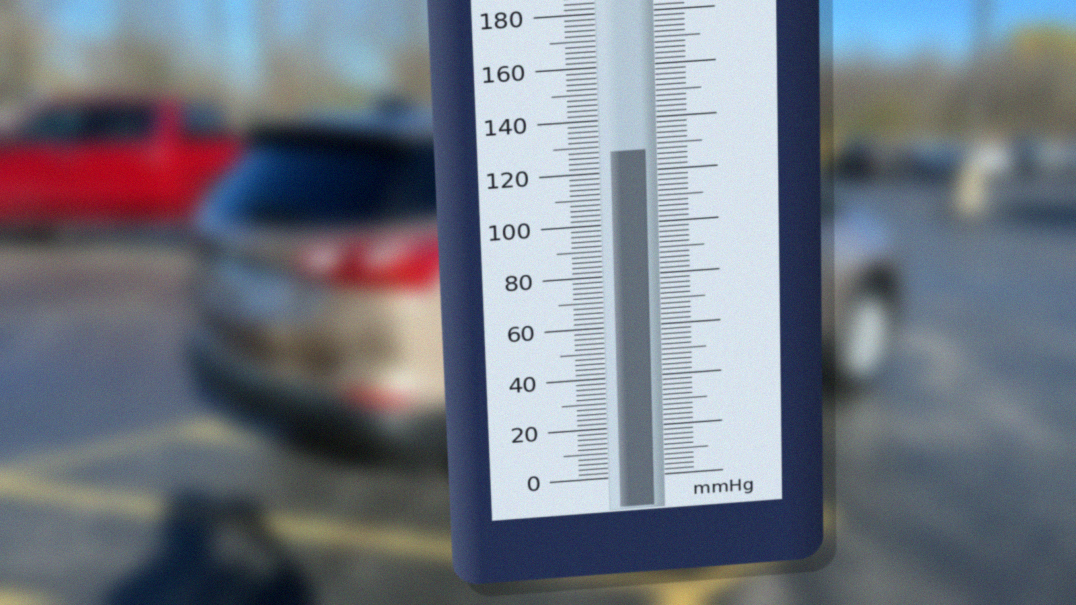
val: 128
